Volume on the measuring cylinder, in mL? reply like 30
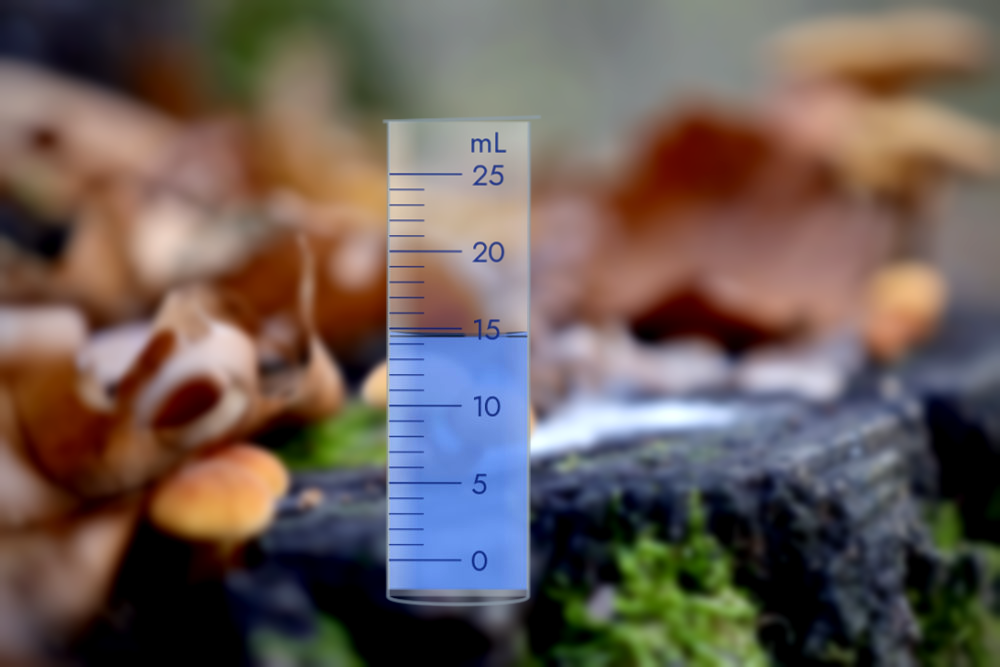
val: 14.5
